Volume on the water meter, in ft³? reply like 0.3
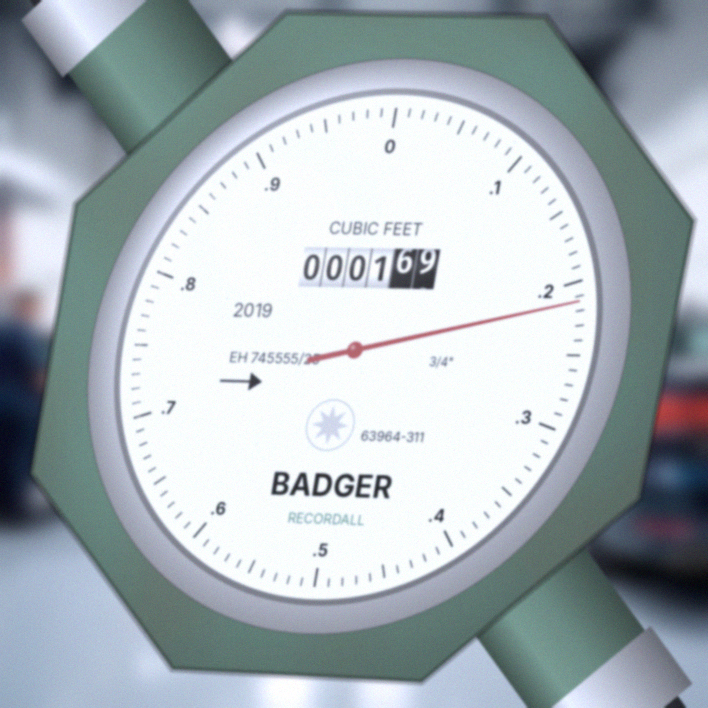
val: 169.21
